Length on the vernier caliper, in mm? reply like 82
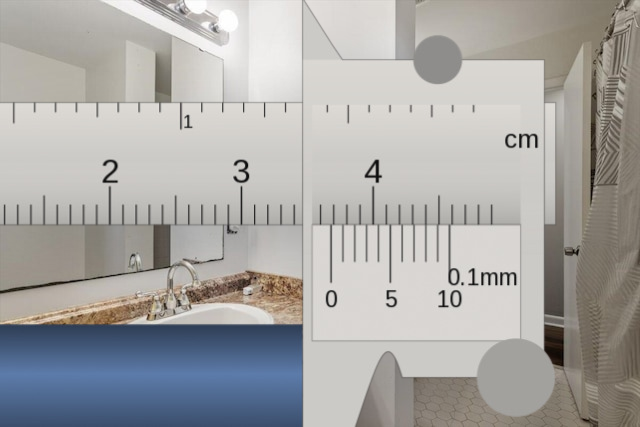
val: 36.8
